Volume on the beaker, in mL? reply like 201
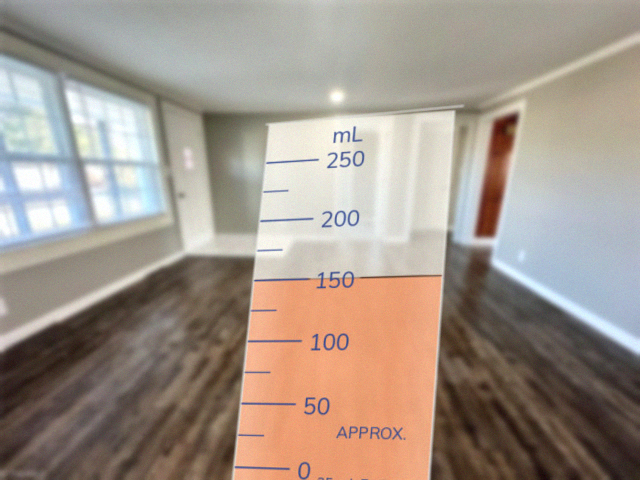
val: 150
